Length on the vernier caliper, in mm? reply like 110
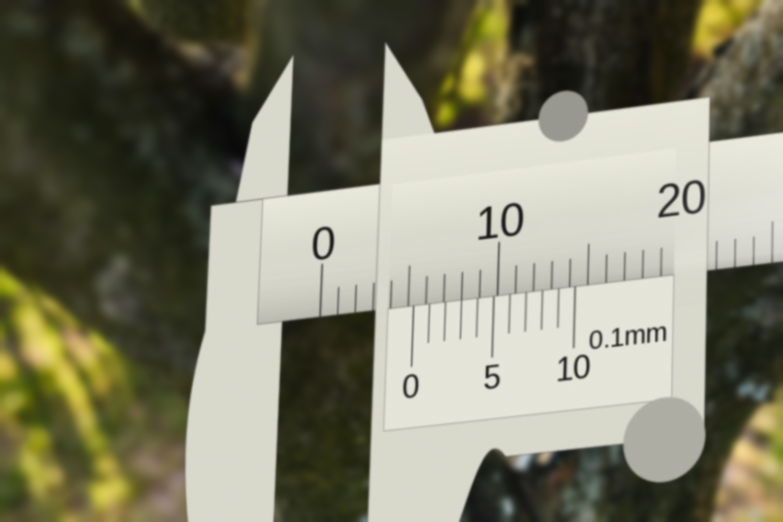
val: 5.3
